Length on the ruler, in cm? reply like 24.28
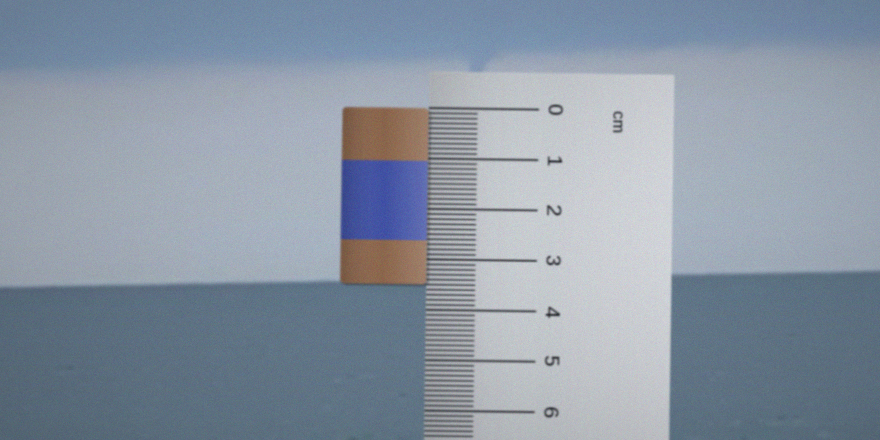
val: 3.5
